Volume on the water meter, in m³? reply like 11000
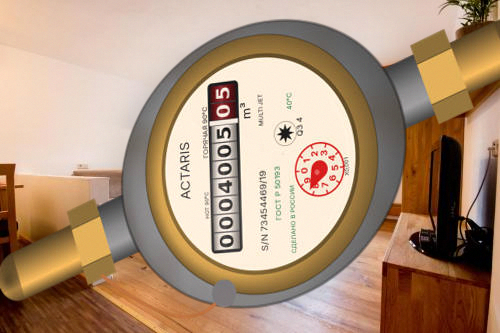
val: 4005.058
